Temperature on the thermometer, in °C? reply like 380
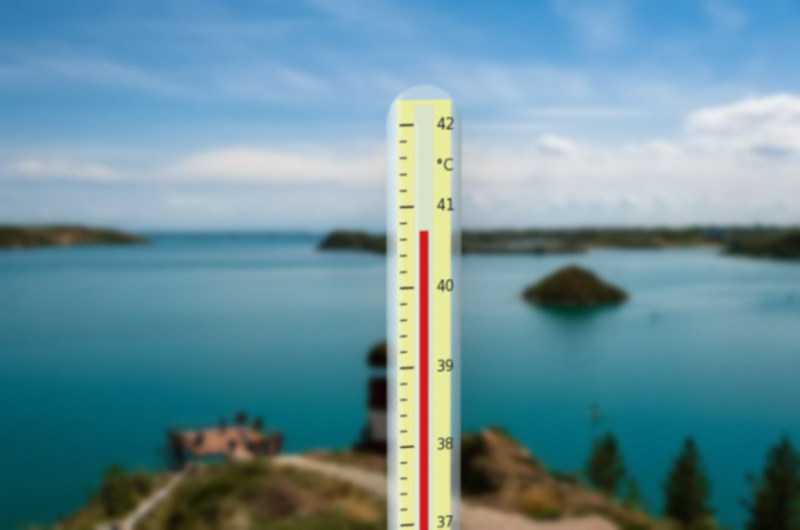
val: 40.7
